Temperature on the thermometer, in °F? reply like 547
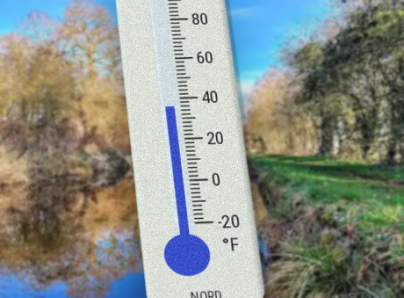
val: 36
